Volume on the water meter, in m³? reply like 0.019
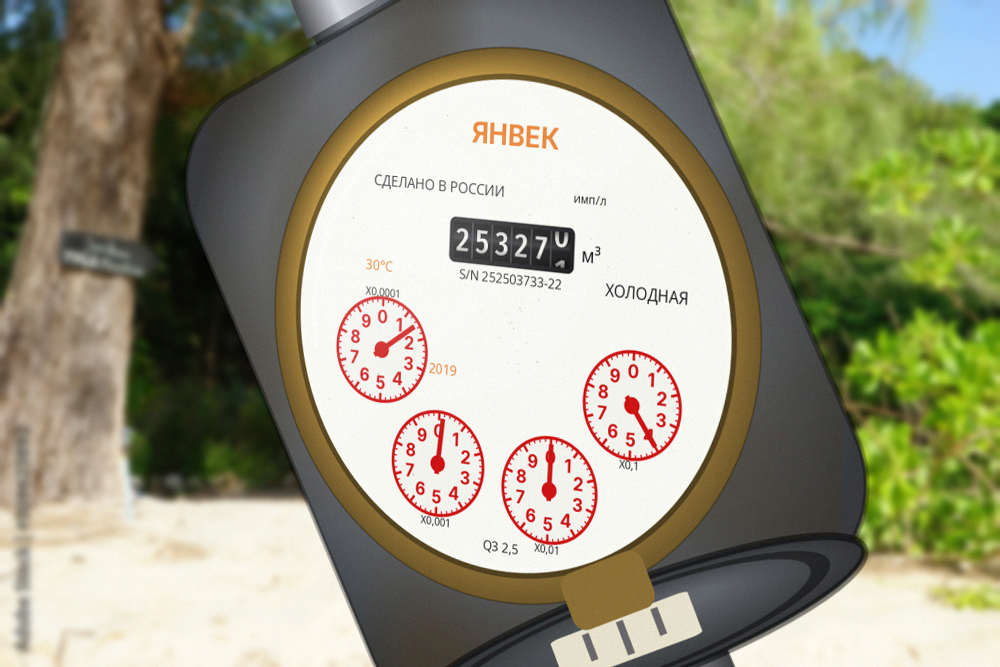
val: 253270.4001
